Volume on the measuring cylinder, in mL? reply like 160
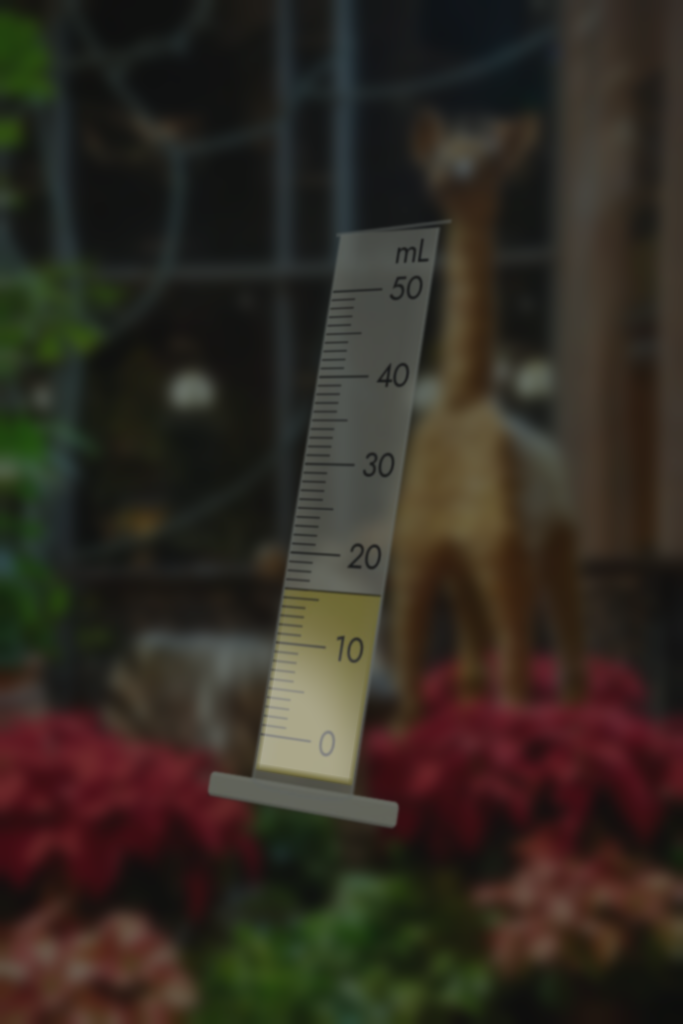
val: 16
